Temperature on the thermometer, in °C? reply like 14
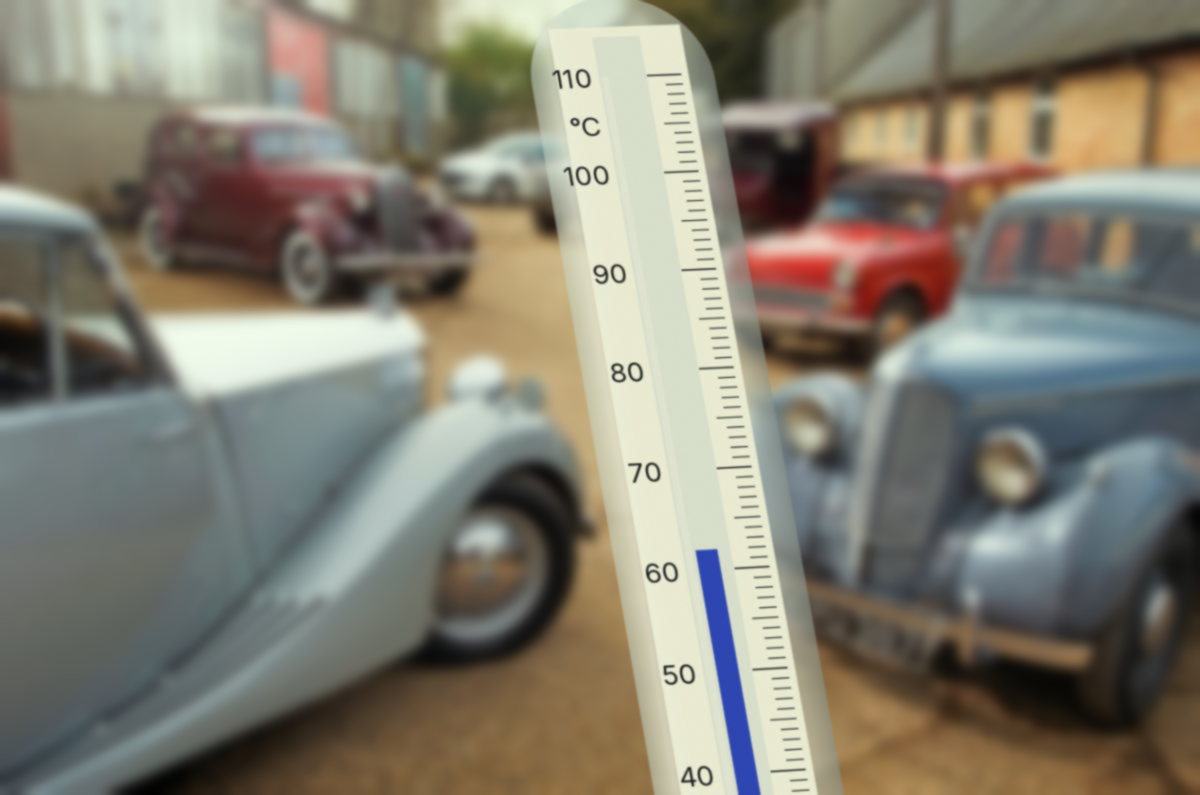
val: 62
